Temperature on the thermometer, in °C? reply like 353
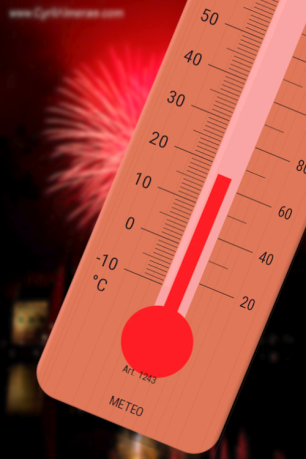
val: 18
